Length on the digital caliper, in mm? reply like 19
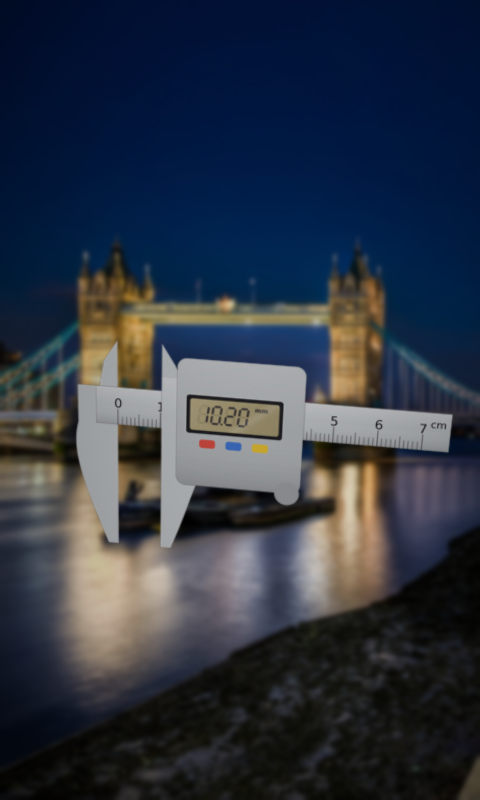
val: 10.20
